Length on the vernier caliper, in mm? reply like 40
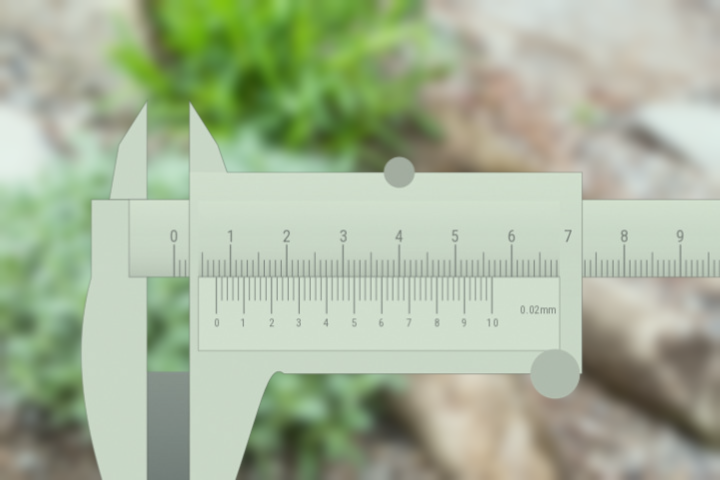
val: 7.5
